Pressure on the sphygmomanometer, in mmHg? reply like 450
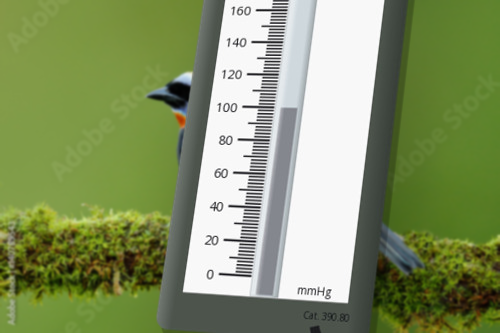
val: 100
